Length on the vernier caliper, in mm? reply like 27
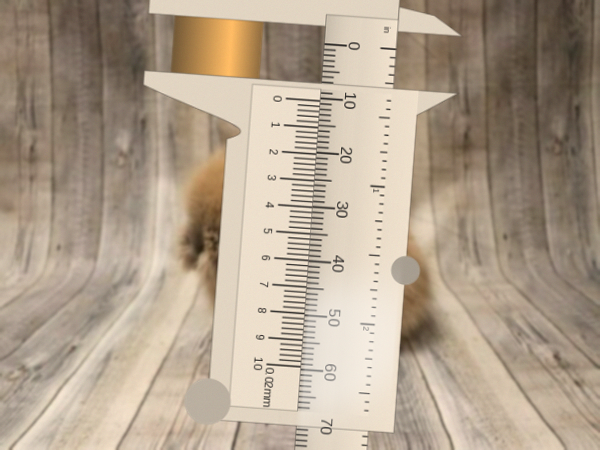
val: 10.5
